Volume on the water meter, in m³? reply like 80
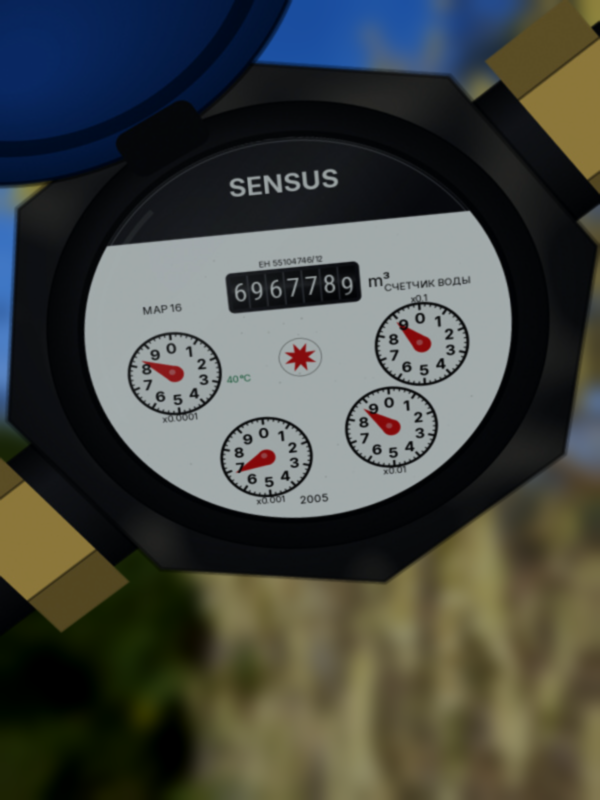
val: 6967788.8868
